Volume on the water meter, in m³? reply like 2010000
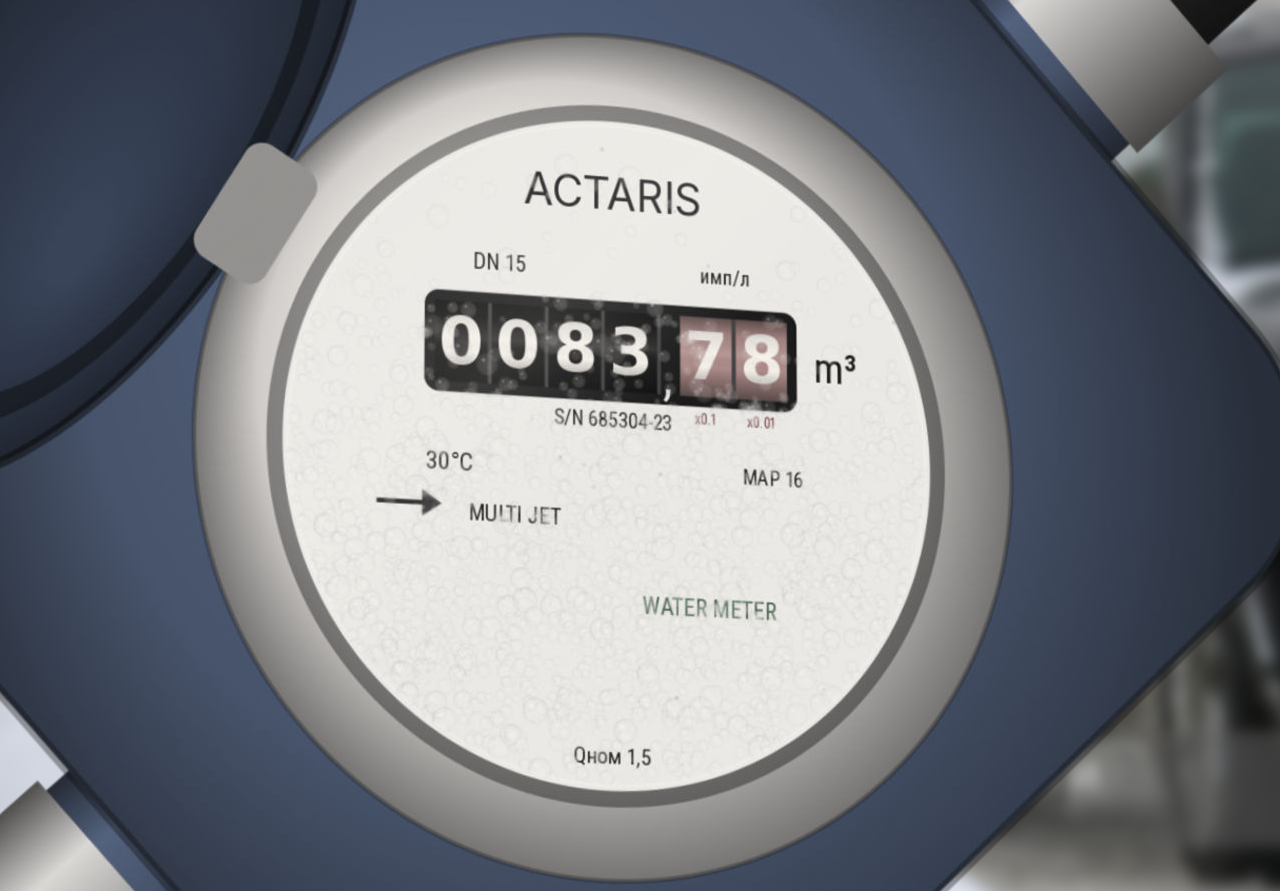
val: 83.78
